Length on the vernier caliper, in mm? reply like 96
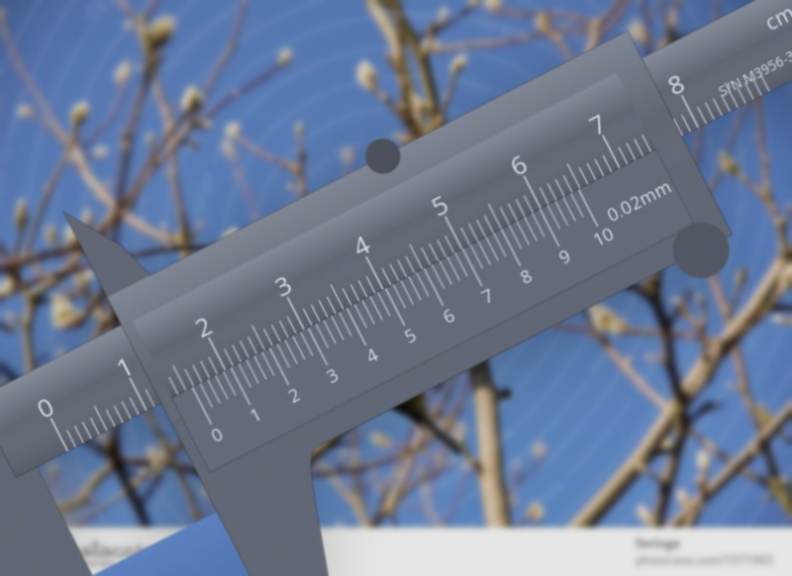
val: 15.8
